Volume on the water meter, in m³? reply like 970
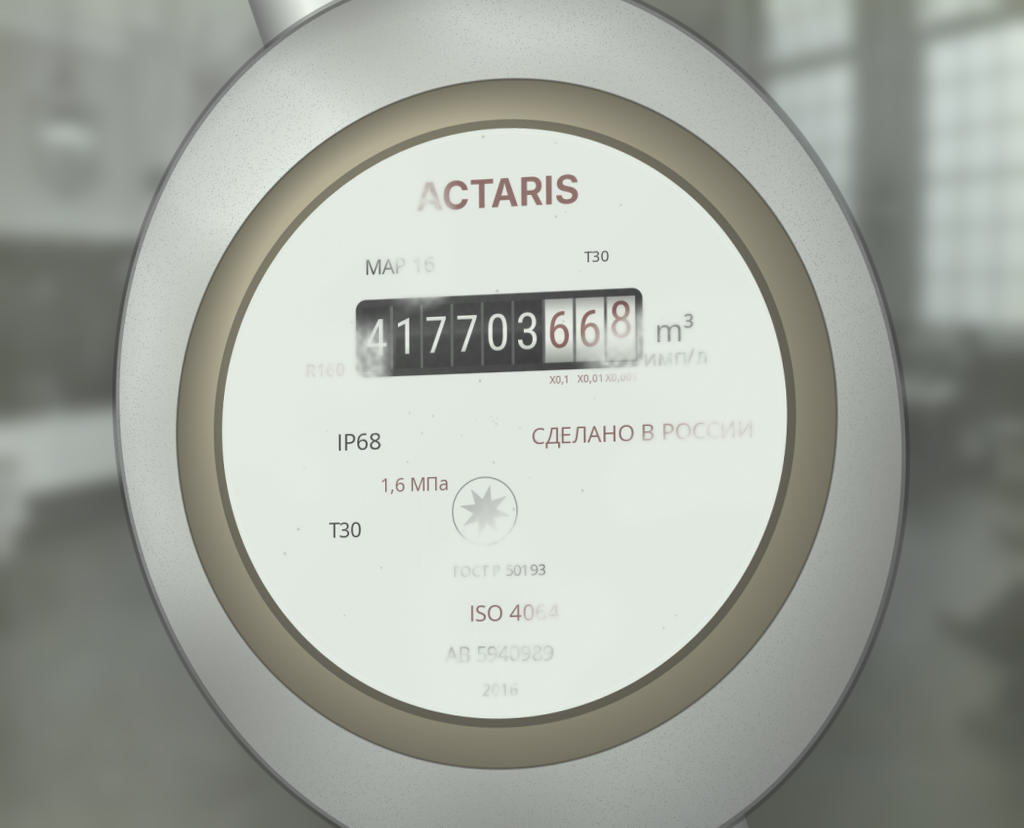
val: 417703.668
